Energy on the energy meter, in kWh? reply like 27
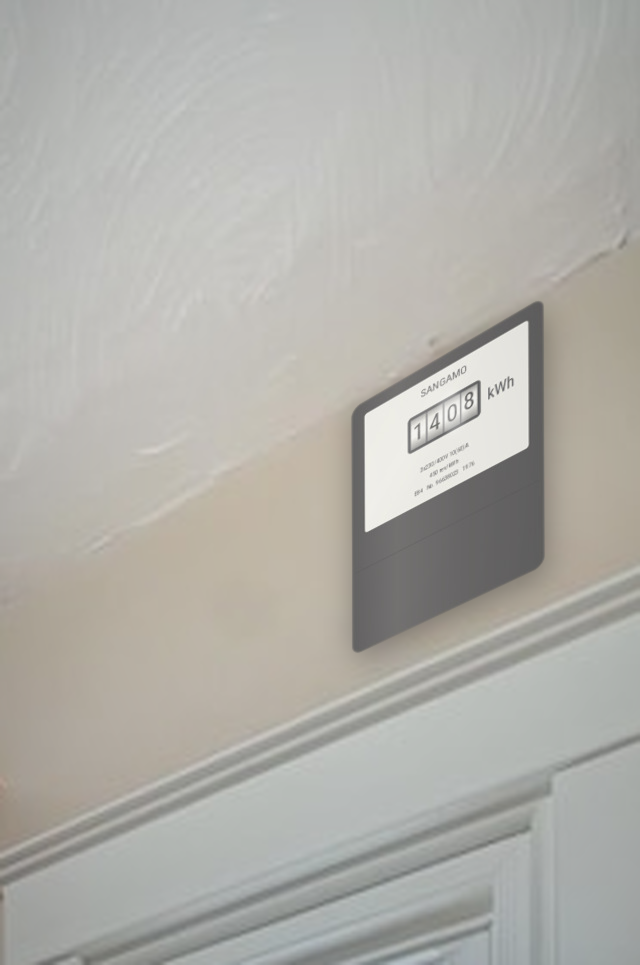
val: 1408
